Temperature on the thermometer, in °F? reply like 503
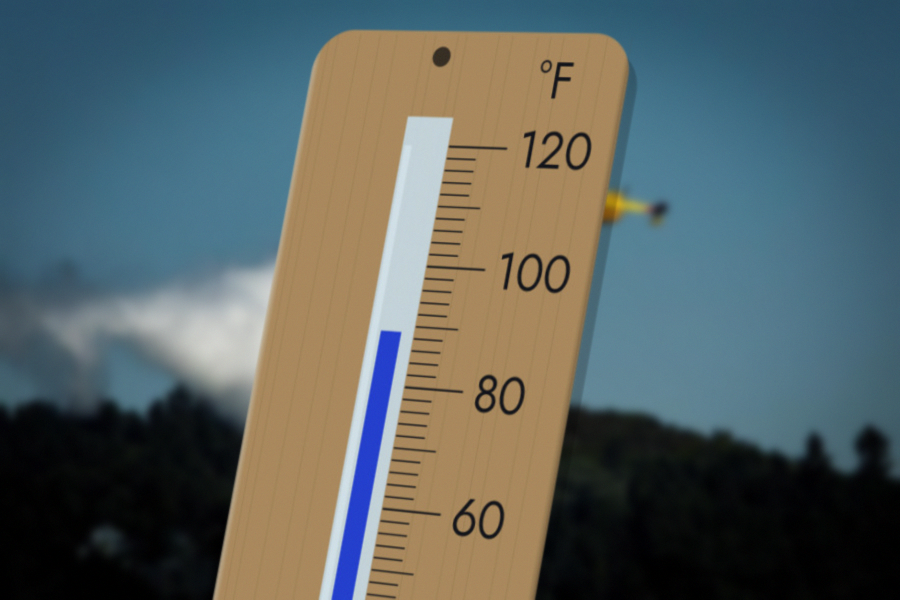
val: 89
